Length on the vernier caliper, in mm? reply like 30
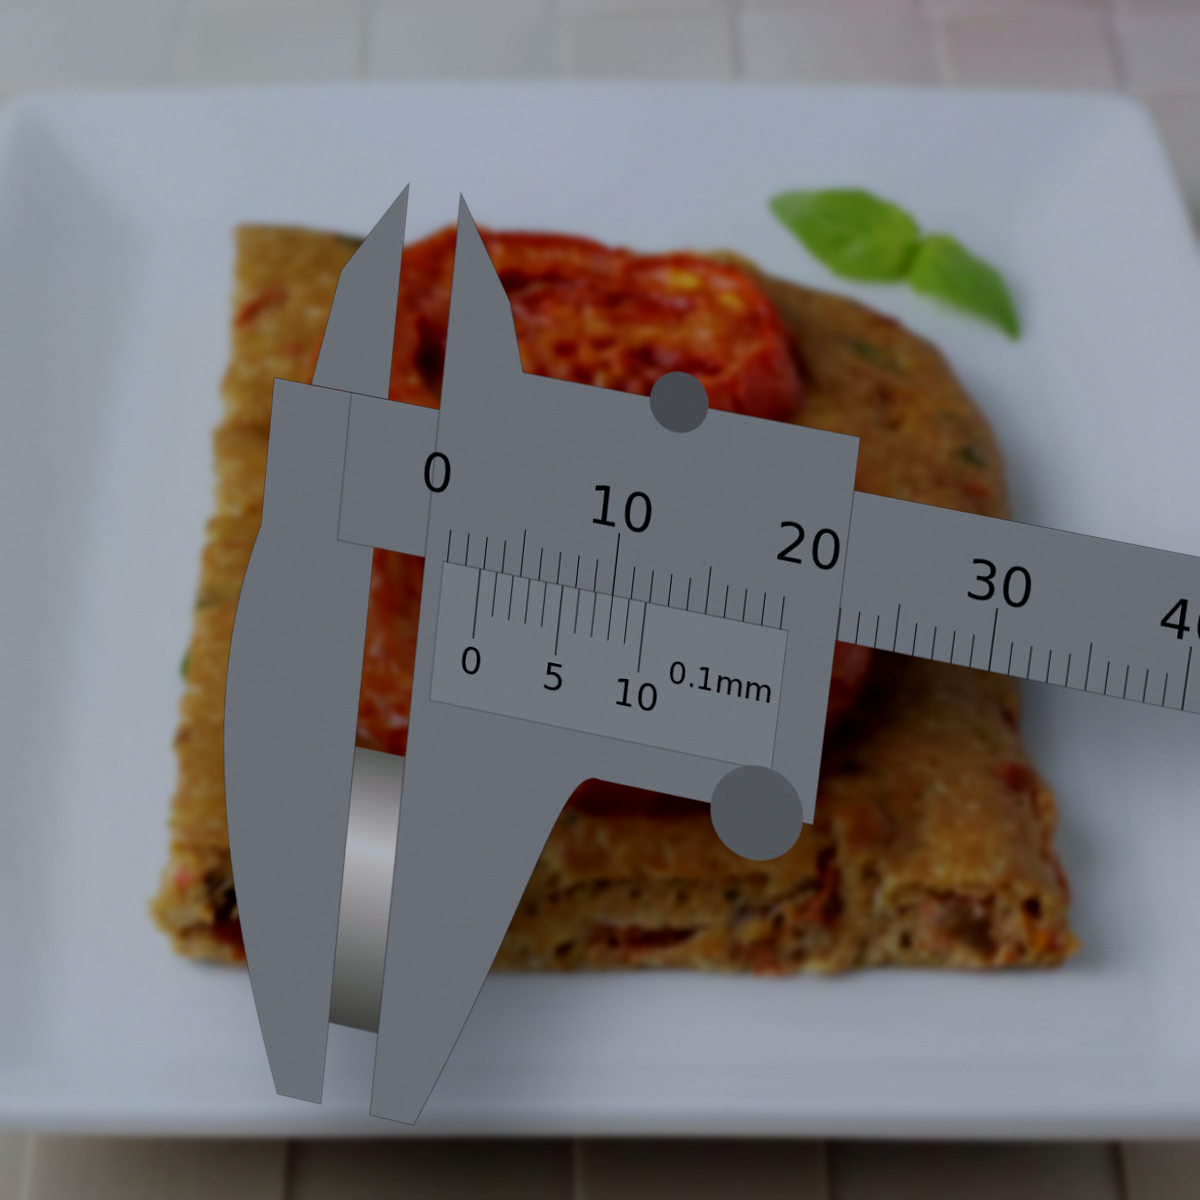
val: 2.8
